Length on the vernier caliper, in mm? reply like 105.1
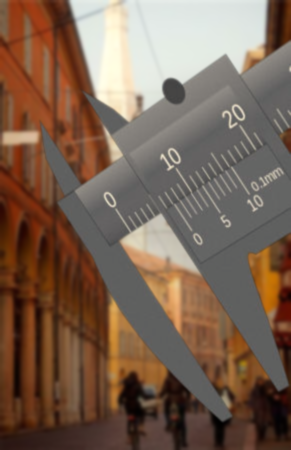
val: 7.2
